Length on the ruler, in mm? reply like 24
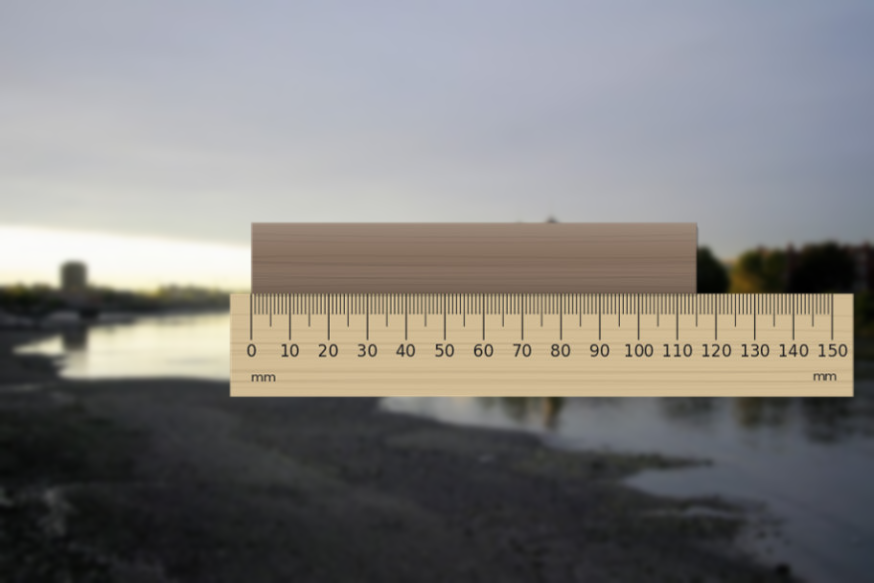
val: 115
